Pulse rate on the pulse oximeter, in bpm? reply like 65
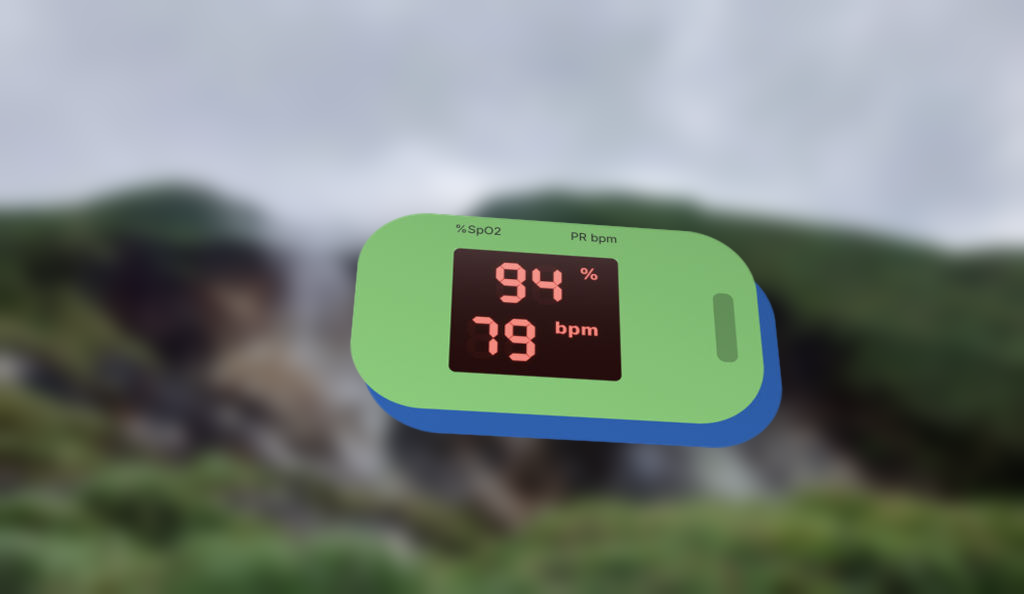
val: 79
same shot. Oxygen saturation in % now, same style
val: 94
